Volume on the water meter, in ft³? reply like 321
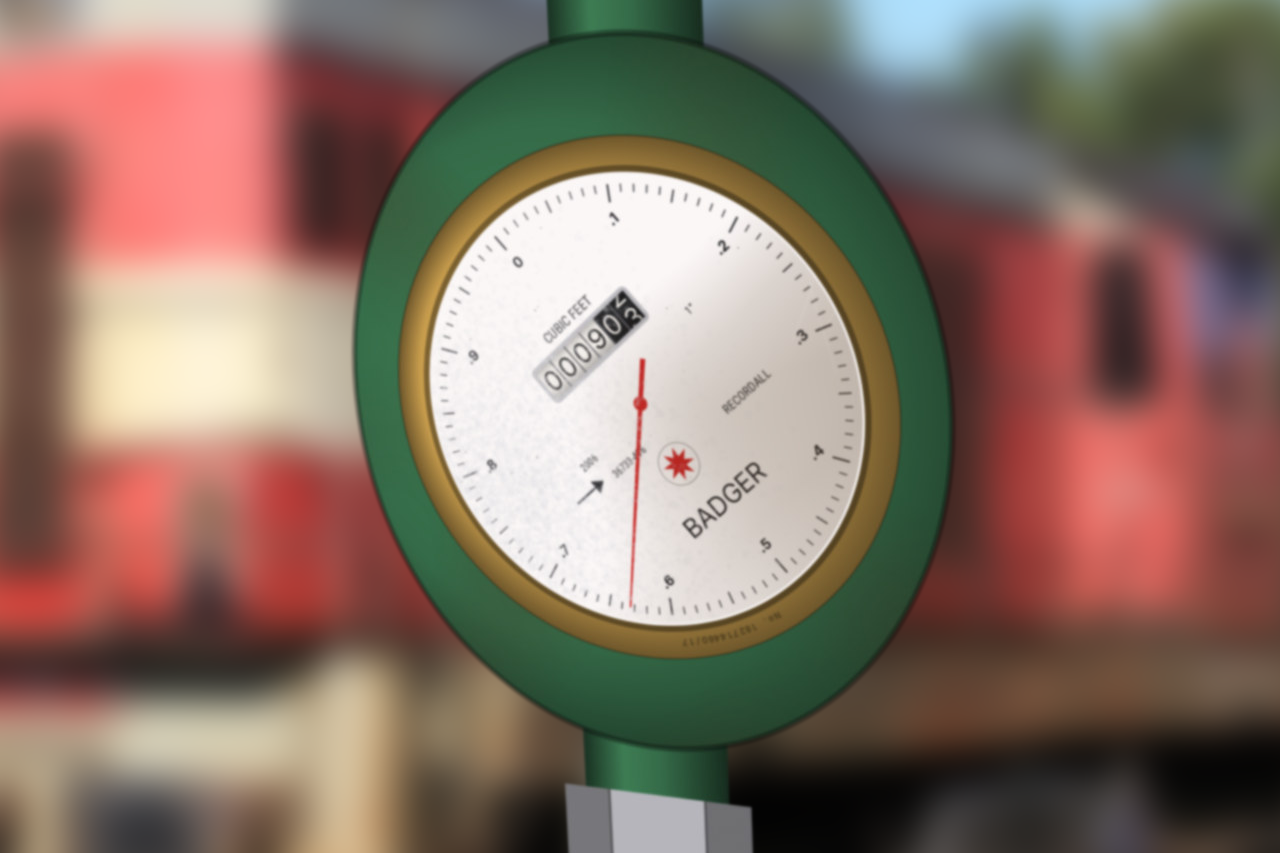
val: 902.63
